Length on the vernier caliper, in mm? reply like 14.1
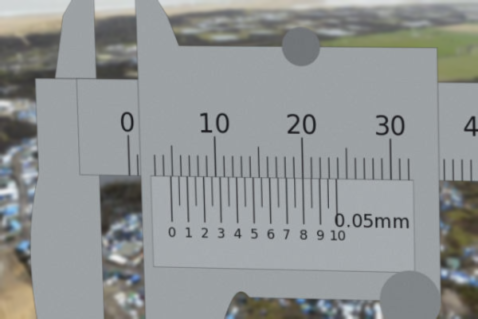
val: 4.8
